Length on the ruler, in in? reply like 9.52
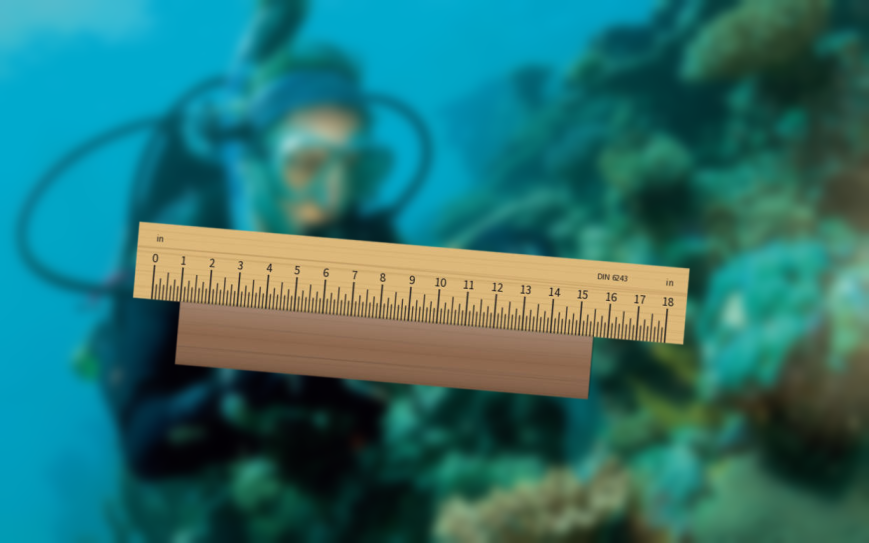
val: 14.5
